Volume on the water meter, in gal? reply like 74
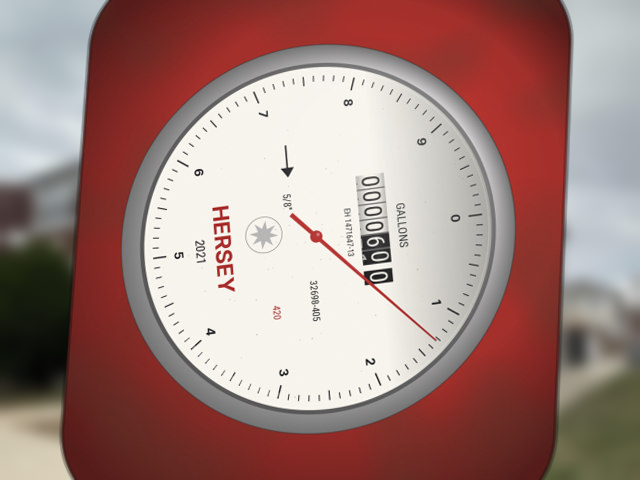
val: 601.3
